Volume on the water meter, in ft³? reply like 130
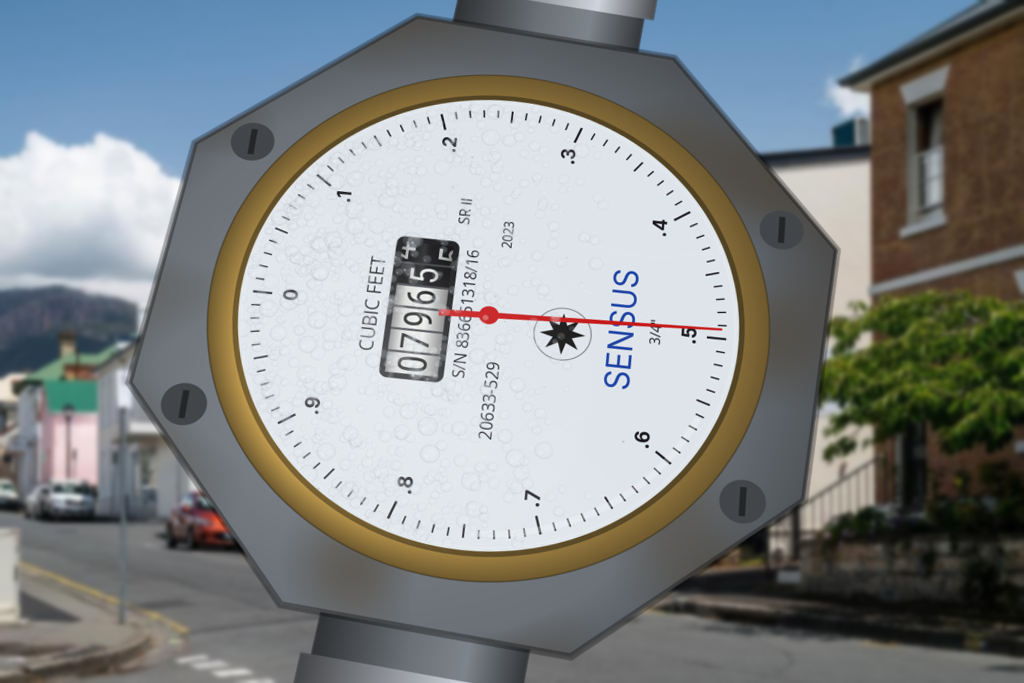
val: 79654.49
